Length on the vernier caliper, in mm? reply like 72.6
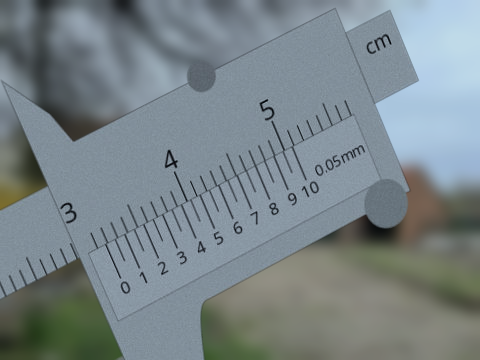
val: 31.8
